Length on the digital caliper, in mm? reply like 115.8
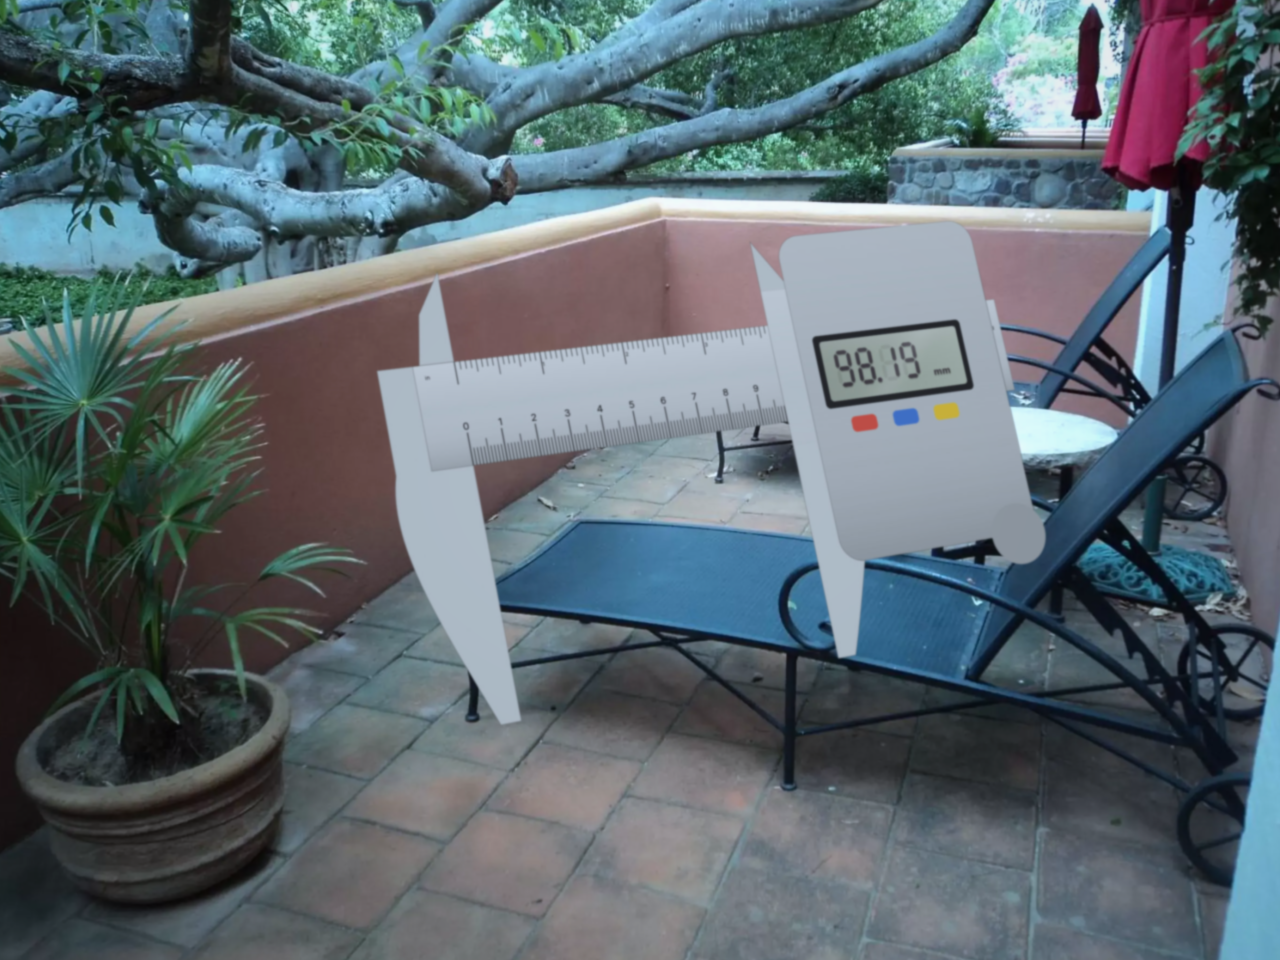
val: 98.19
